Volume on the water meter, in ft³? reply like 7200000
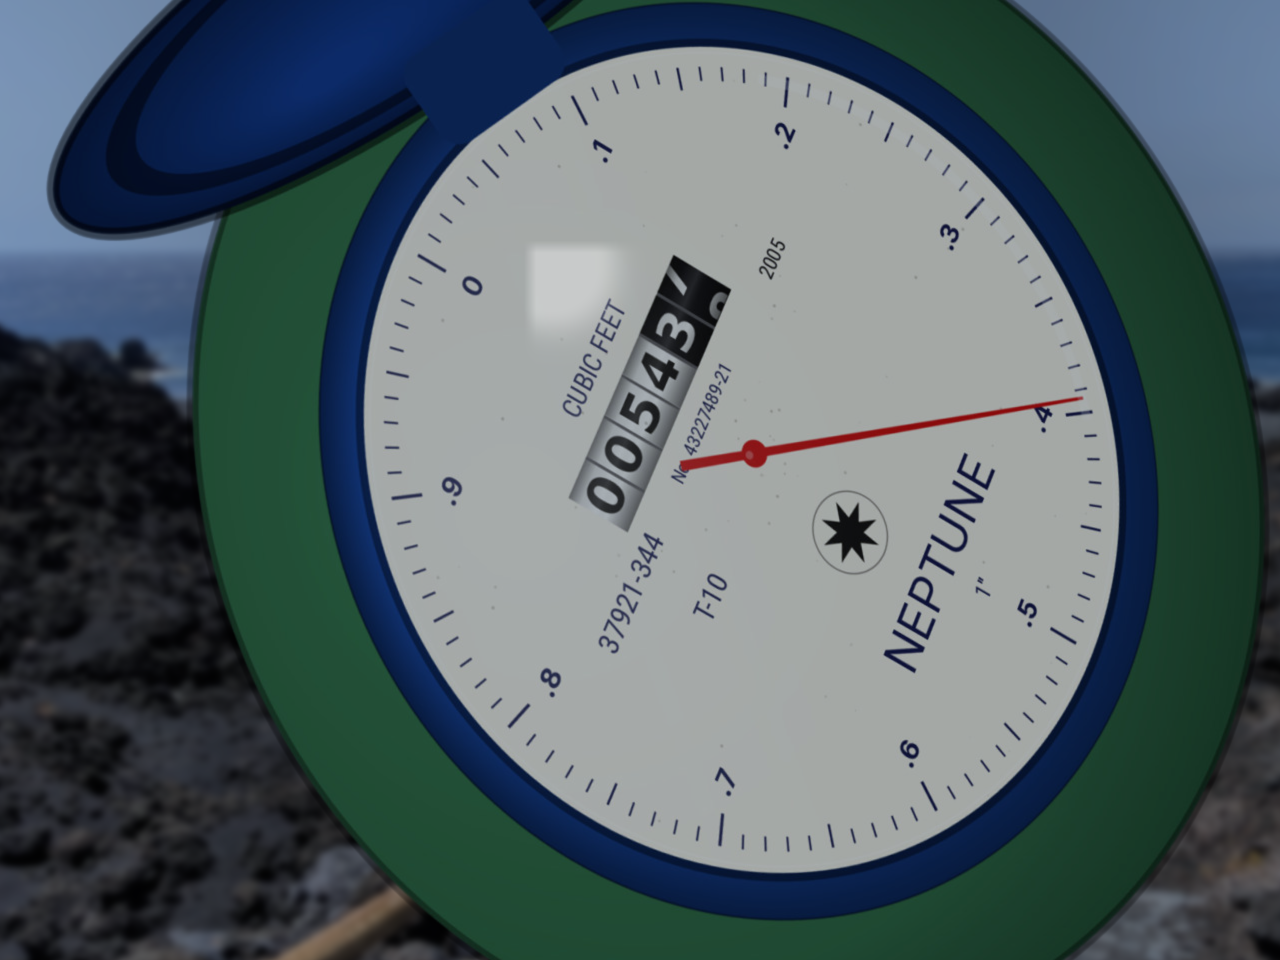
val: 5437.39
